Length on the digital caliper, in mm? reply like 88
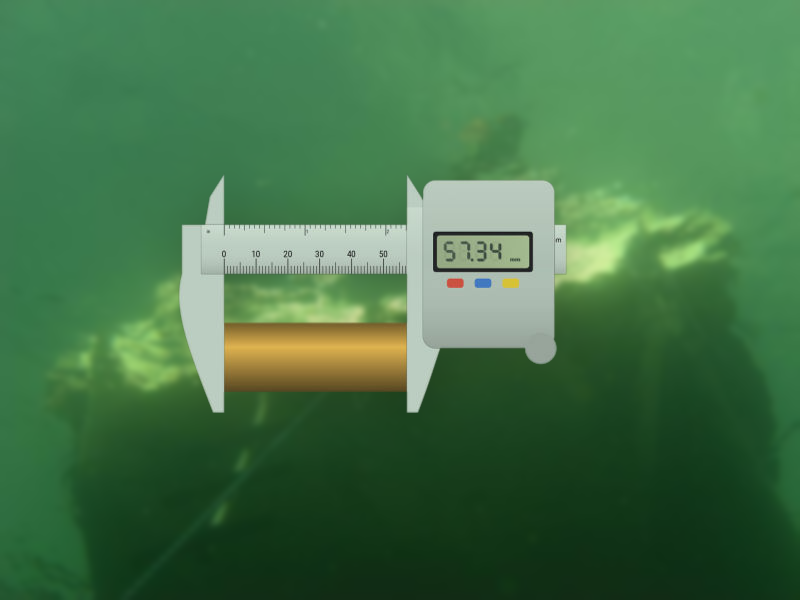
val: 57.34
